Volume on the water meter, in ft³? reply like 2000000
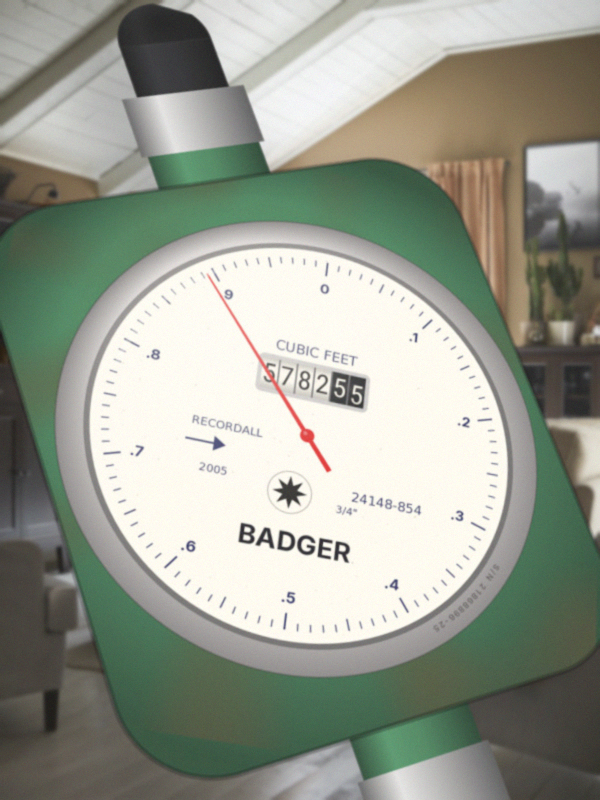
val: 578254.89
